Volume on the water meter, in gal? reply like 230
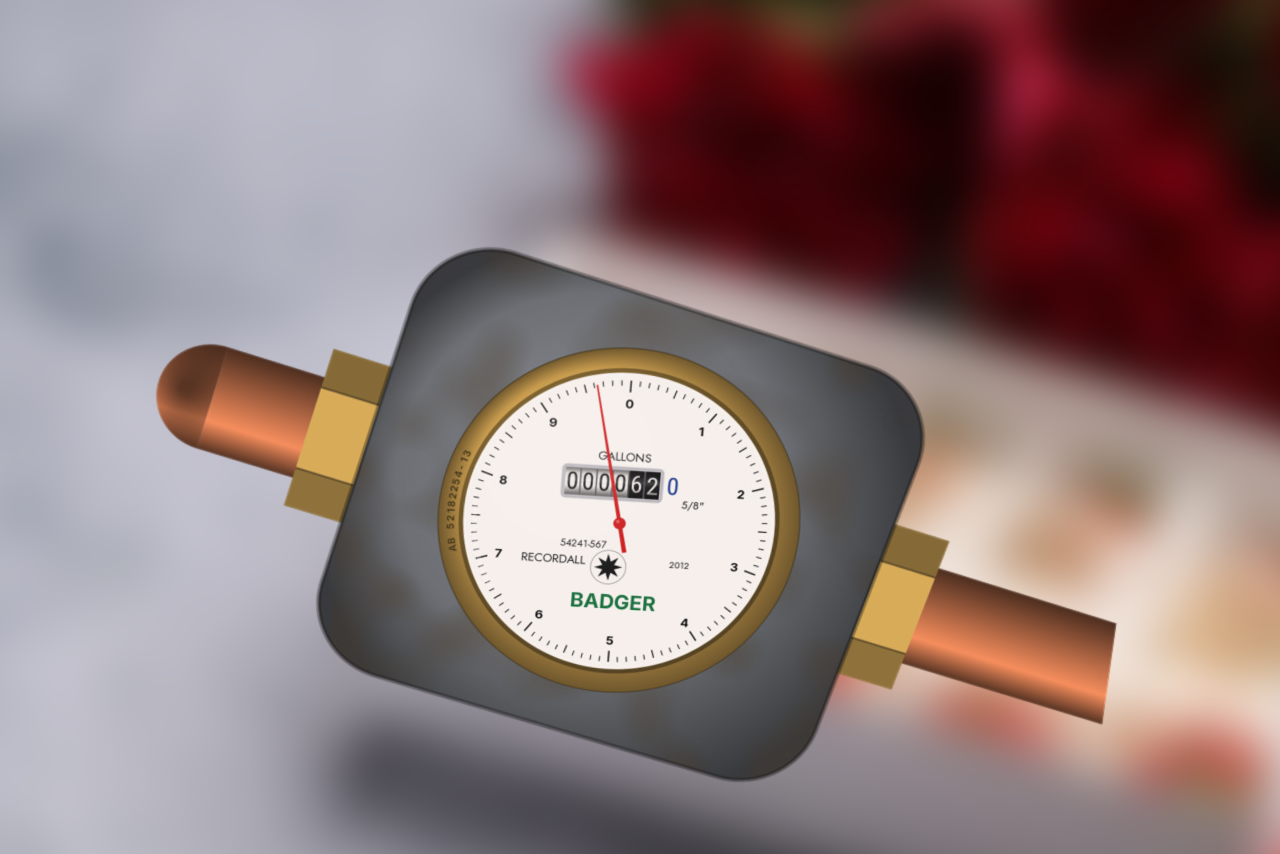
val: 619.6
